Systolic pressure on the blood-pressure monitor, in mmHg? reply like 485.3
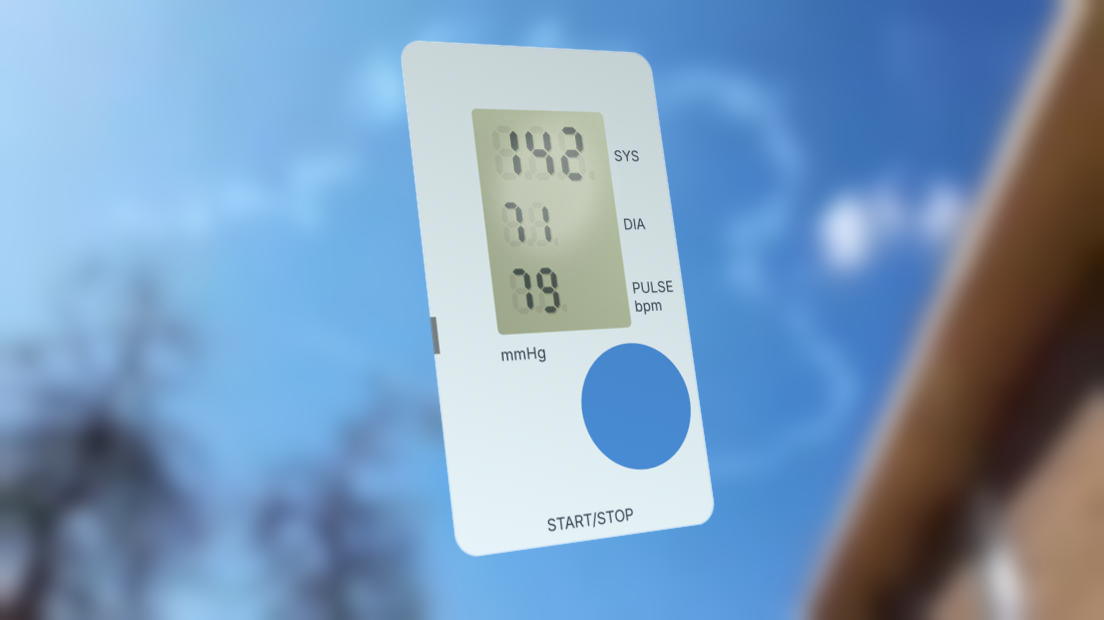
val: 142
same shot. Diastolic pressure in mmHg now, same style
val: 71
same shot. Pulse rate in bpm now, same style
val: 79
